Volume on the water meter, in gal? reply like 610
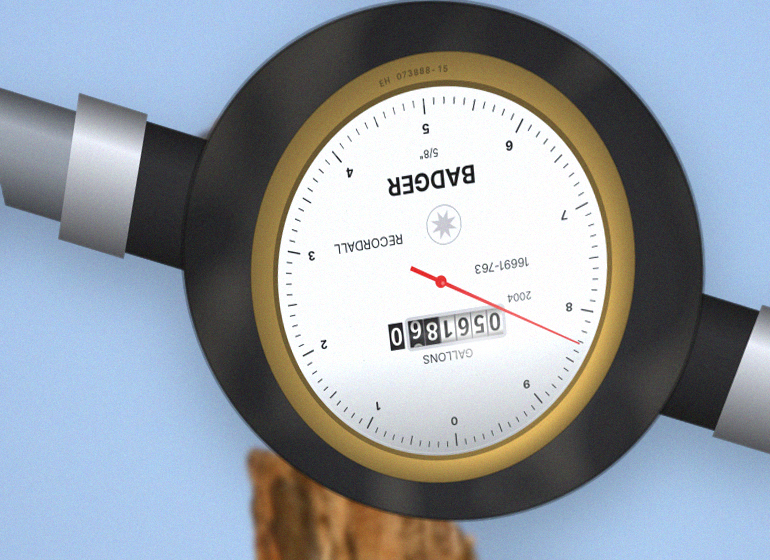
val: 561858.3
